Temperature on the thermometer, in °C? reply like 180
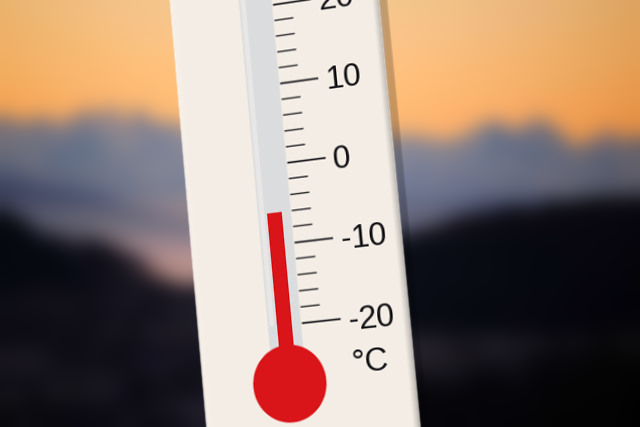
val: -6
